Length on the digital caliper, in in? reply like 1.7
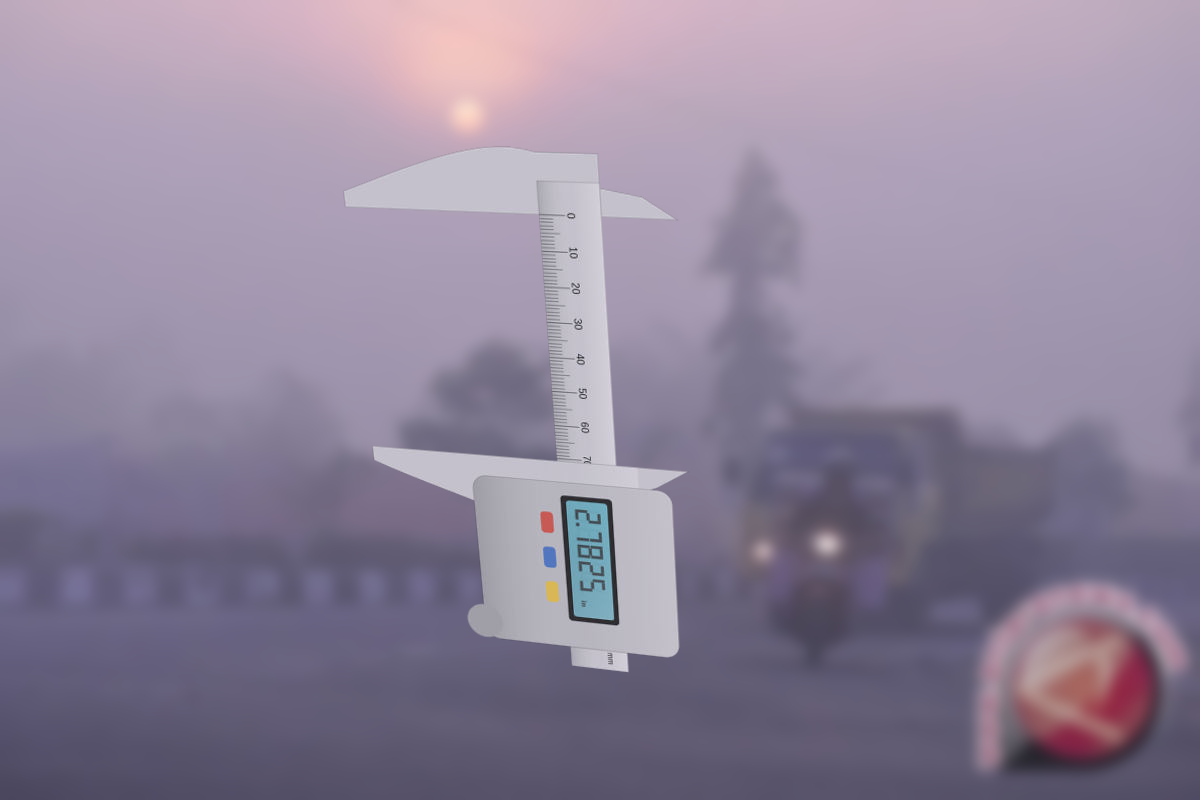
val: 2.7825
